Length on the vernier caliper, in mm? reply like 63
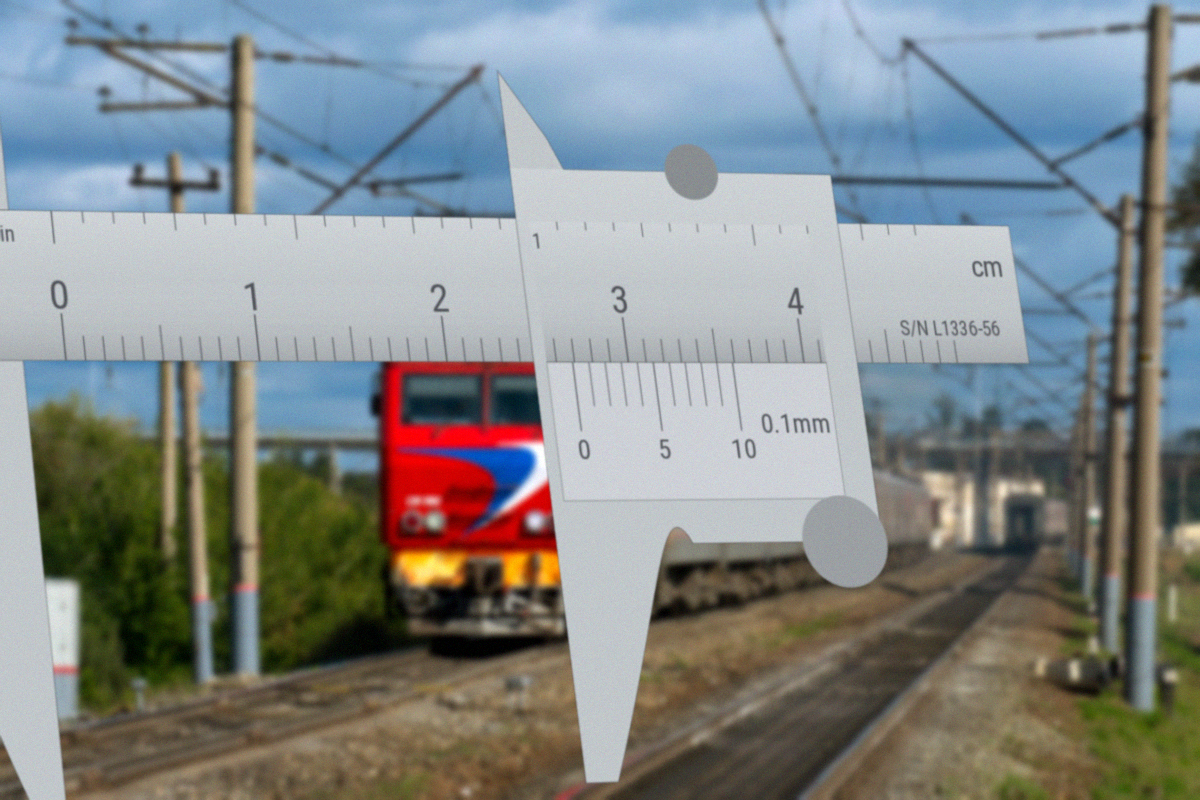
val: 26.9
